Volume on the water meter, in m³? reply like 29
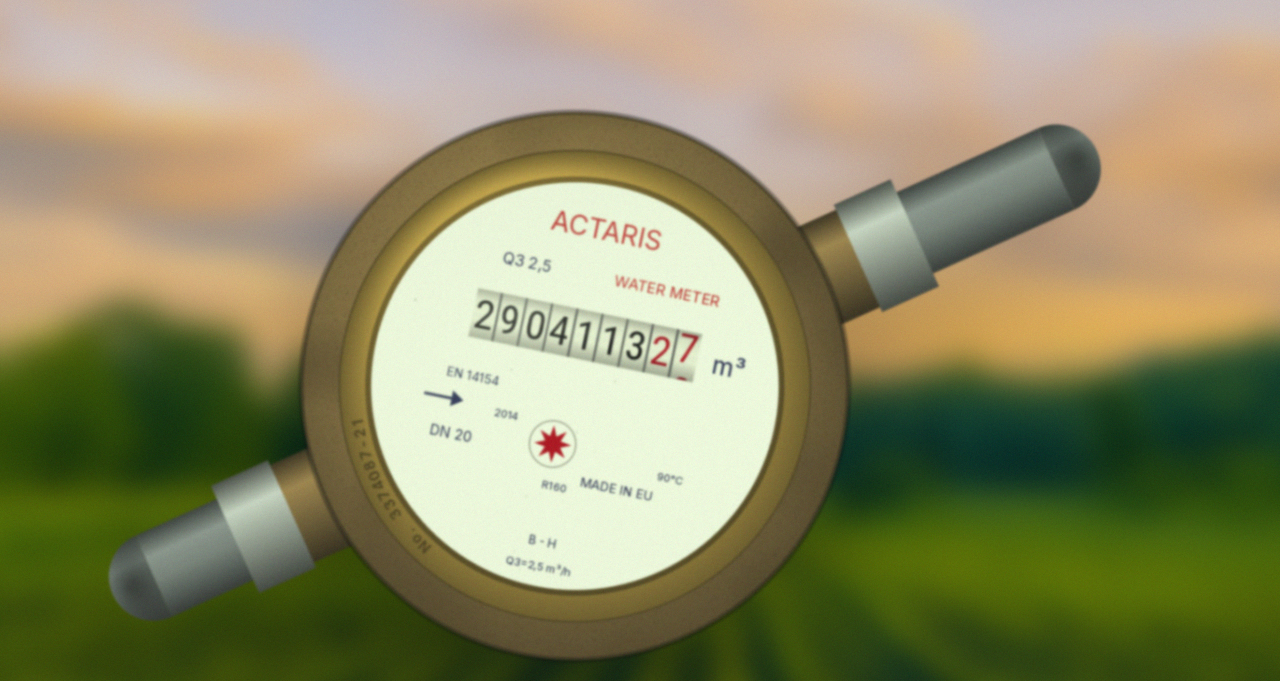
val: 2904113.27
